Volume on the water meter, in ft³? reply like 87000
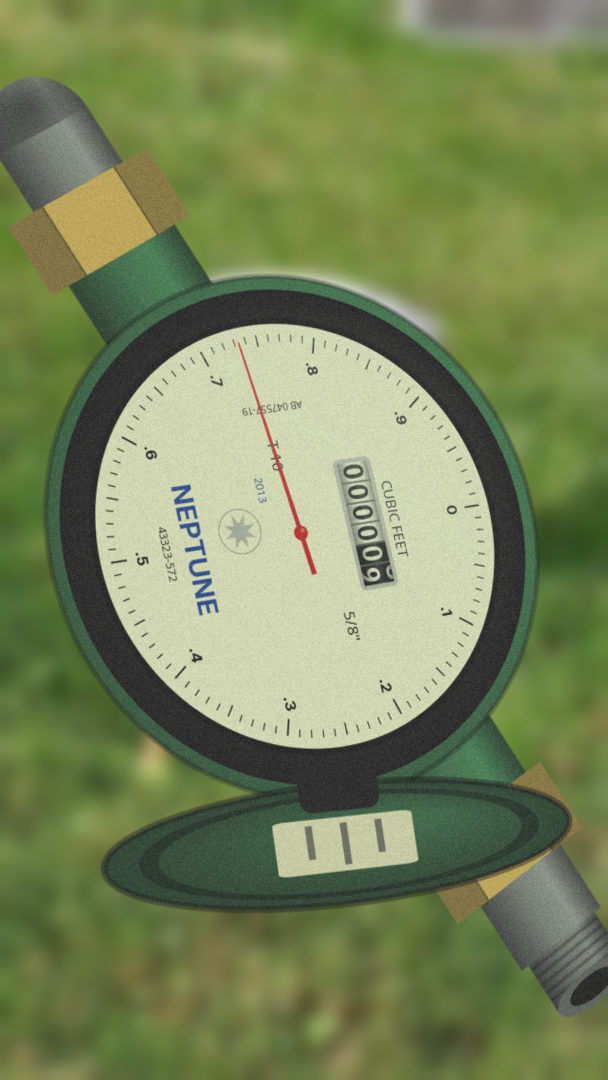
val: 8.73
